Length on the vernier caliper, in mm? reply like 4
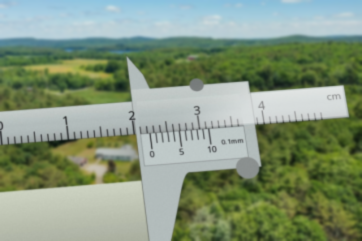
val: 22.4
